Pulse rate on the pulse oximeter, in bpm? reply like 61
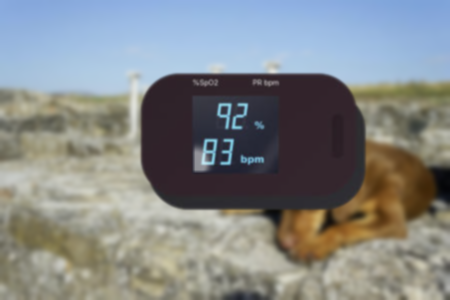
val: 83
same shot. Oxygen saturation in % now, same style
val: 92
